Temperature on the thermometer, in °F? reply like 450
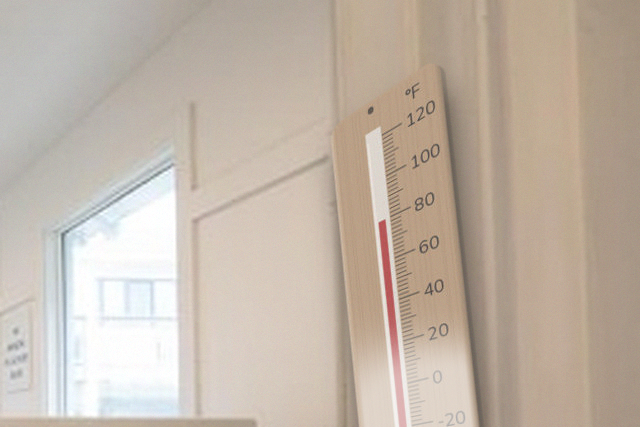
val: 80
